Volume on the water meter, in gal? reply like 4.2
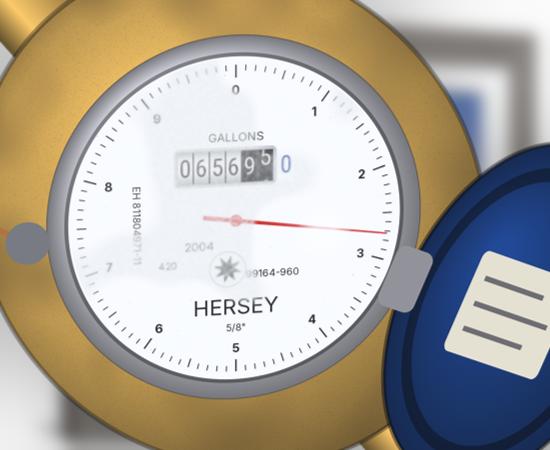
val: 656952.7
